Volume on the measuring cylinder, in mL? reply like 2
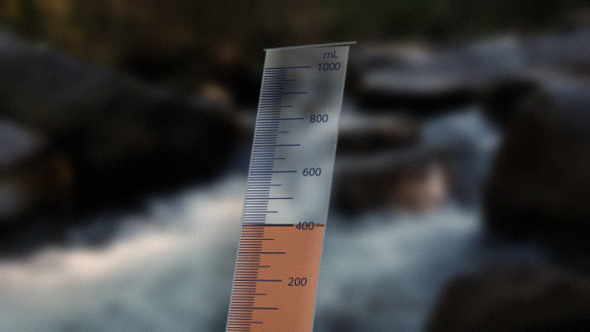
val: 400
